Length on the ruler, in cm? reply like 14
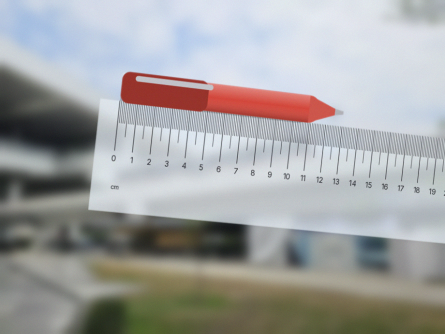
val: 13
